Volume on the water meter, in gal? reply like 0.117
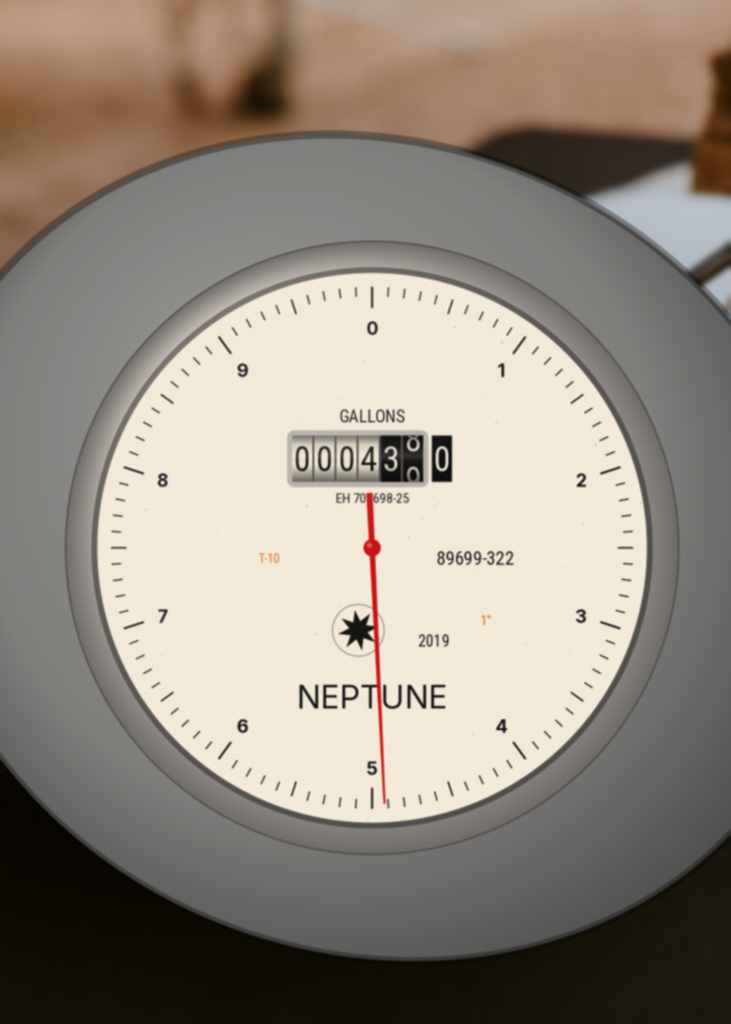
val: 4384.9
